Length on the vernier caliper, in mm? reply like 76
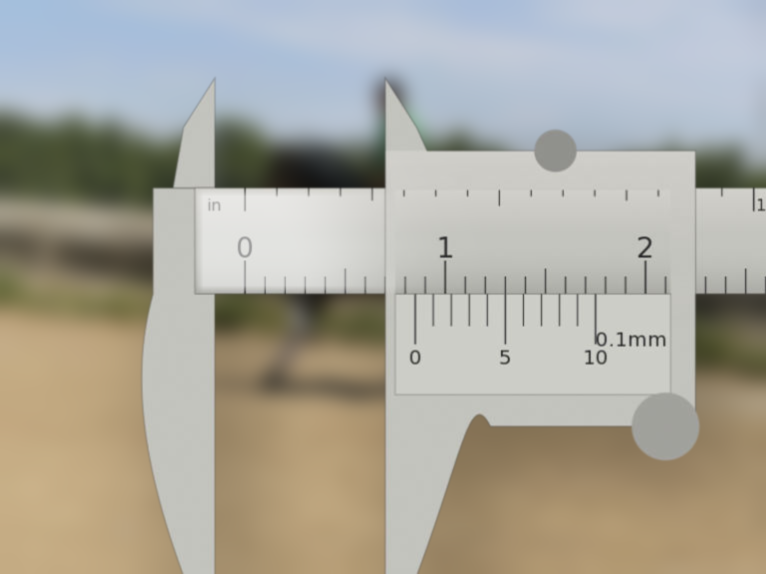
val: 8.5
